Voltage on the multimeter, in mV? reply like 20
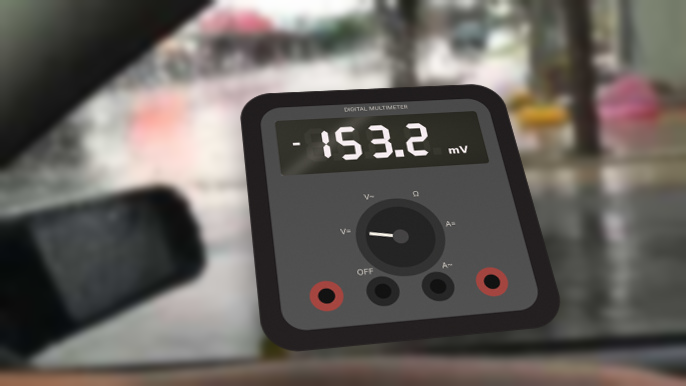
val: -153.2
